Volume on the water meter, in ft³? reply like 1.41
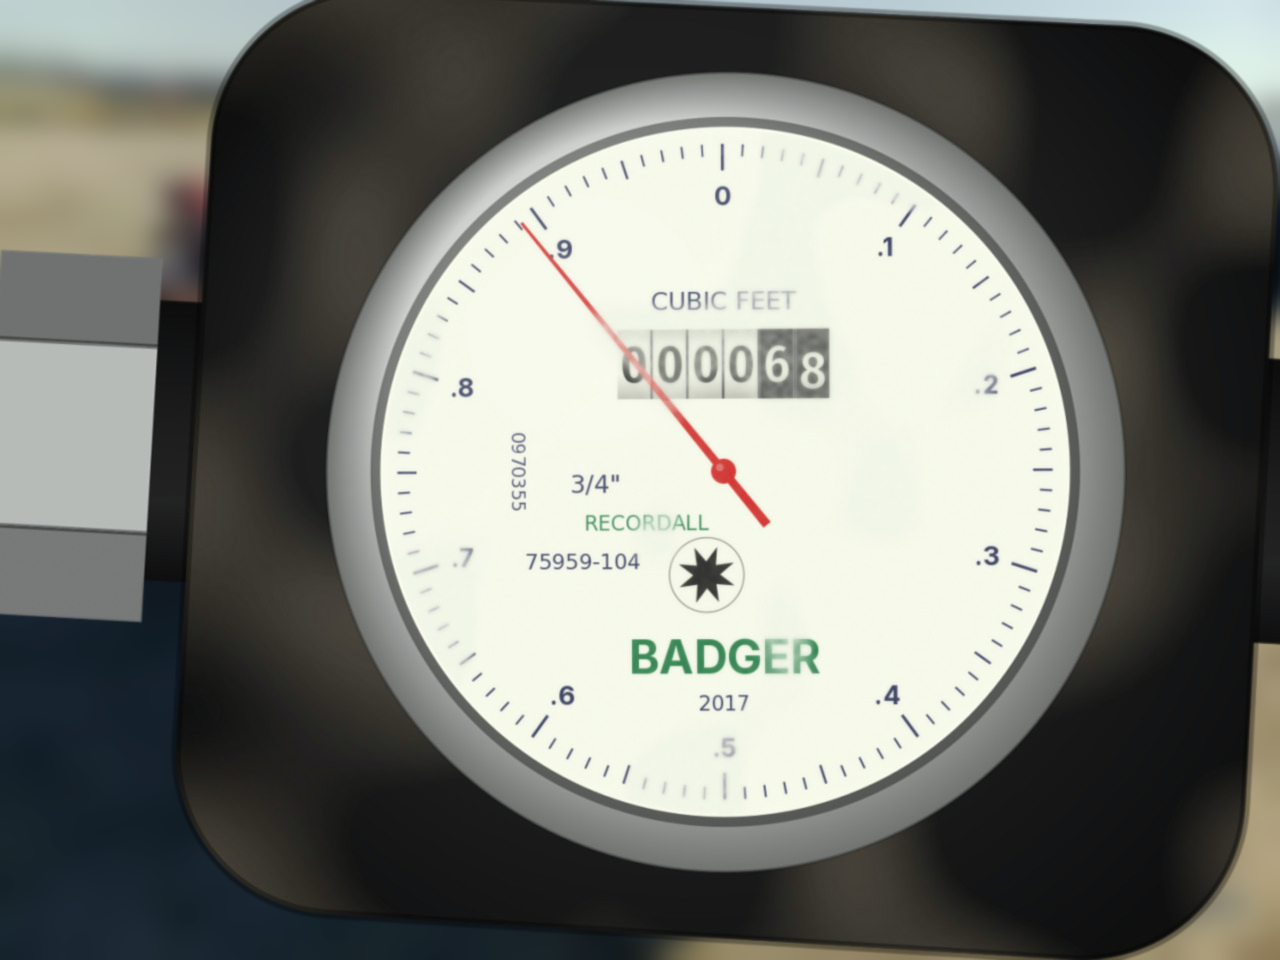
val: 67.89
